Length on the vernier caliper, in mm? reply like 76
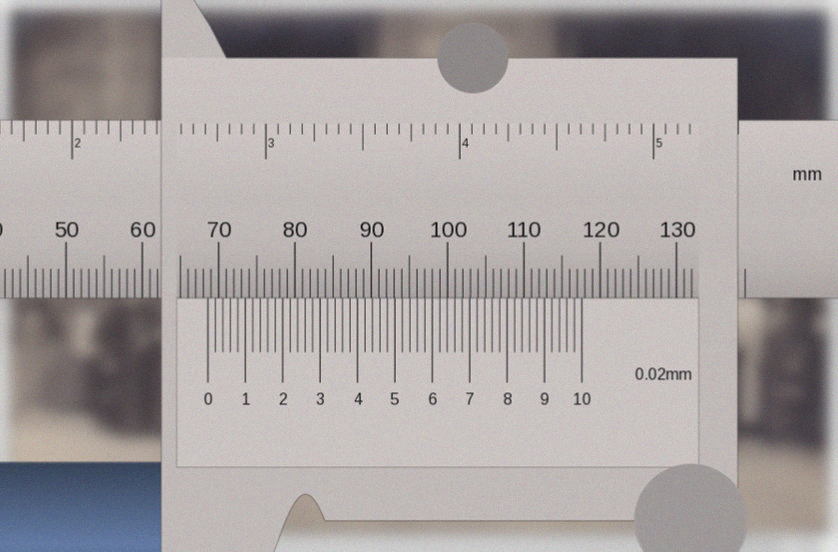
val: 68.6
